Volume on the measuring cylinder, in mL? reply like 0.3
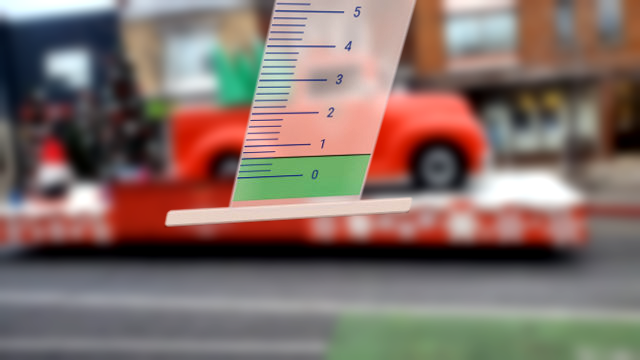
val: 0.6
